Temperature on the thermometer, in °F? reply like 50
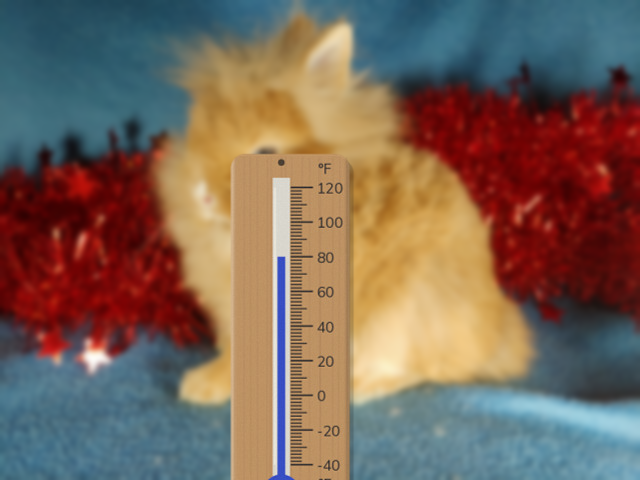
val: 80
